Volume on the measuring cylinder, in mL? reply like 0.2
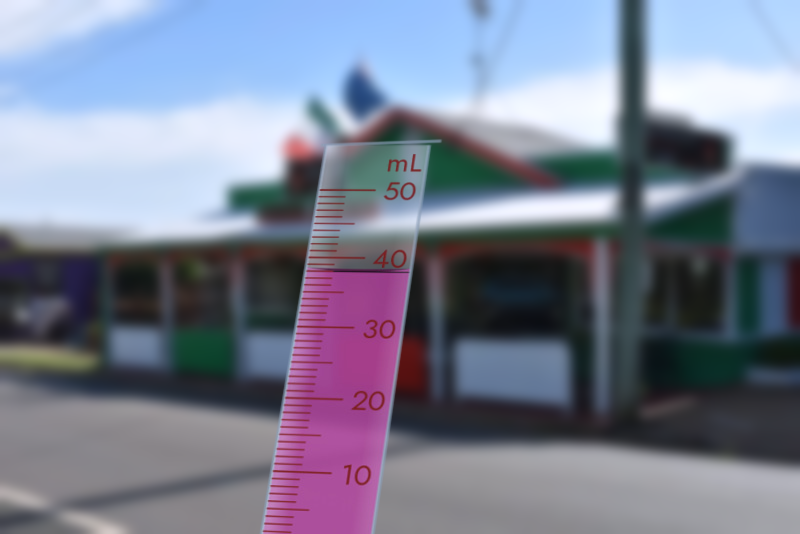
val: 38
